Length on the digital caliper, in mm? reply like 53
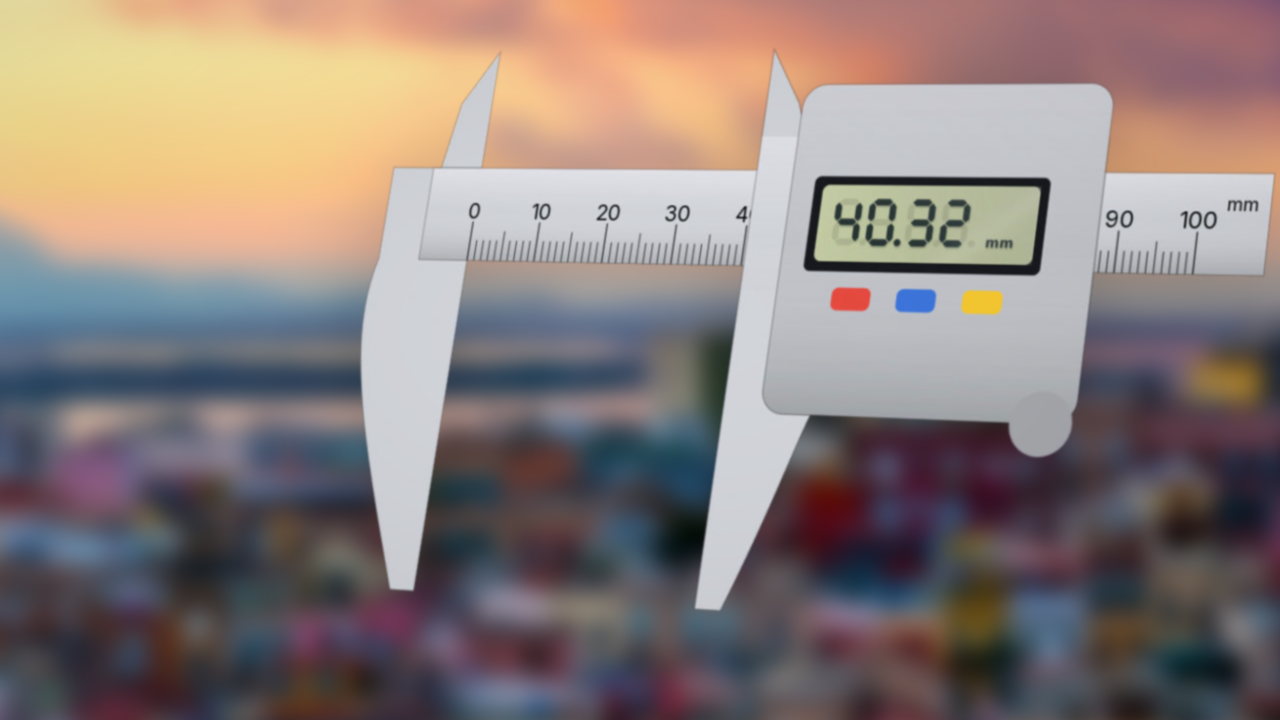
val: 40.32
